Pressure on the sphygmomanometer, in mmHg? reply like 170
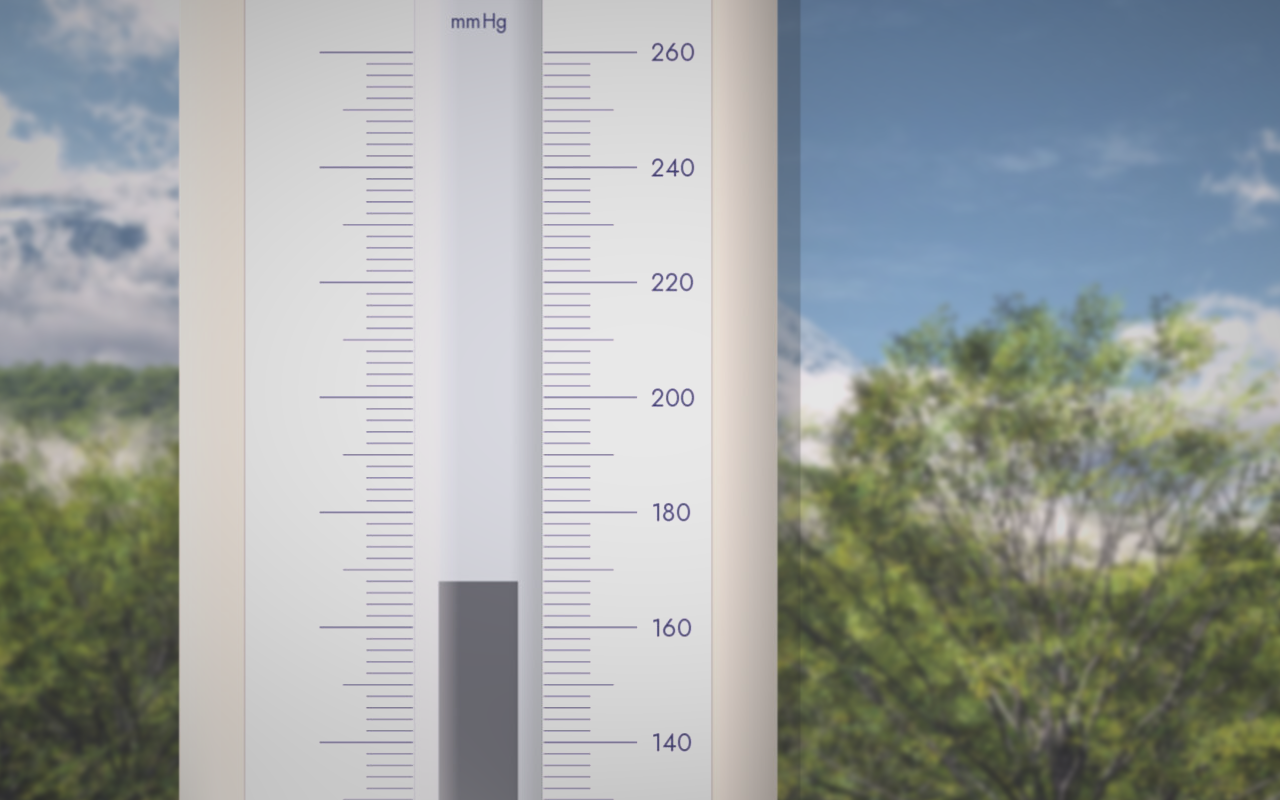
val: 168
